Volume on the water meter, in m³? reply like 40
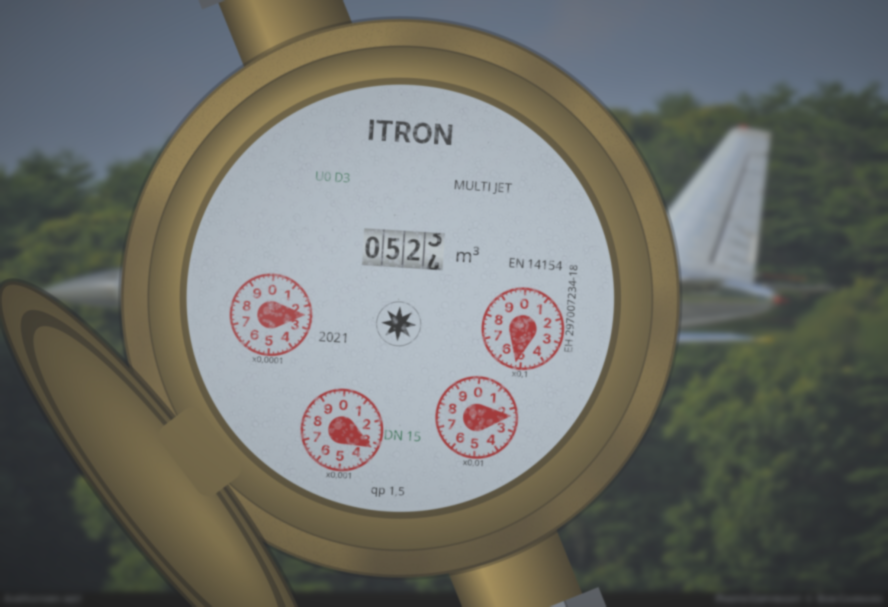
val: 523.5232
